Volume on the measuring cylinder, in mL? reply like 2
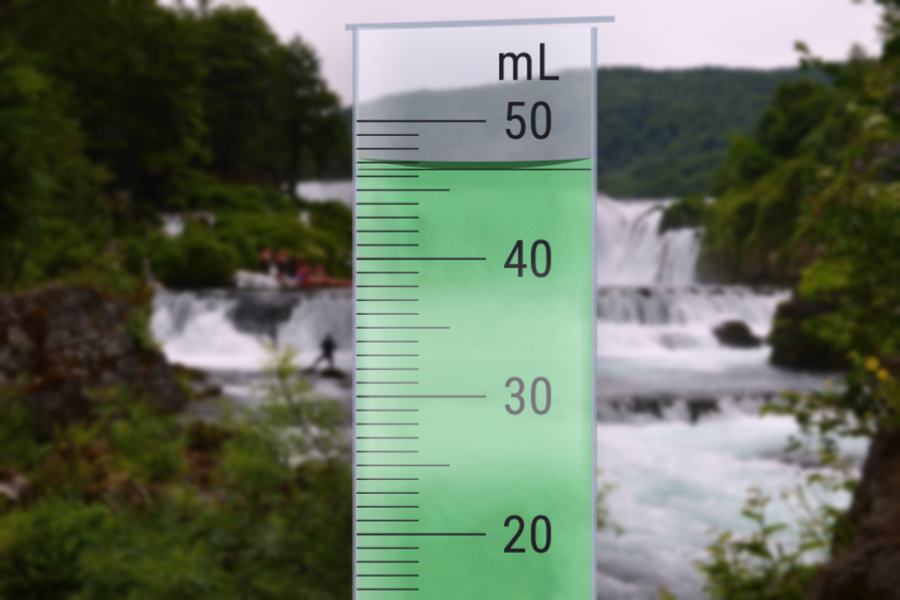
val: 46.5
